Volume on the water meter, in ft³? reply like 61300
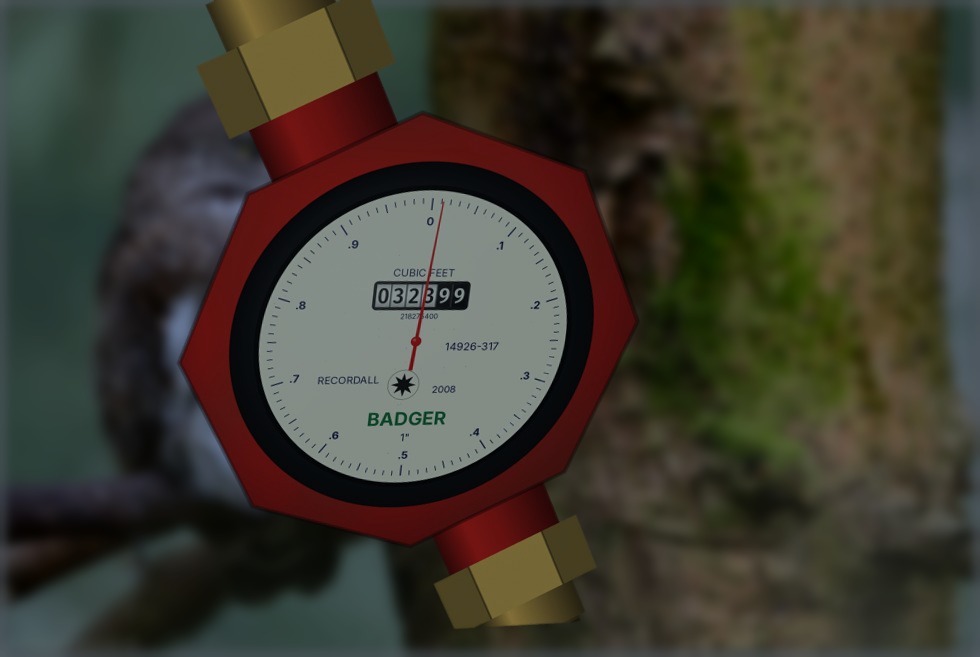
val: 32399.01
